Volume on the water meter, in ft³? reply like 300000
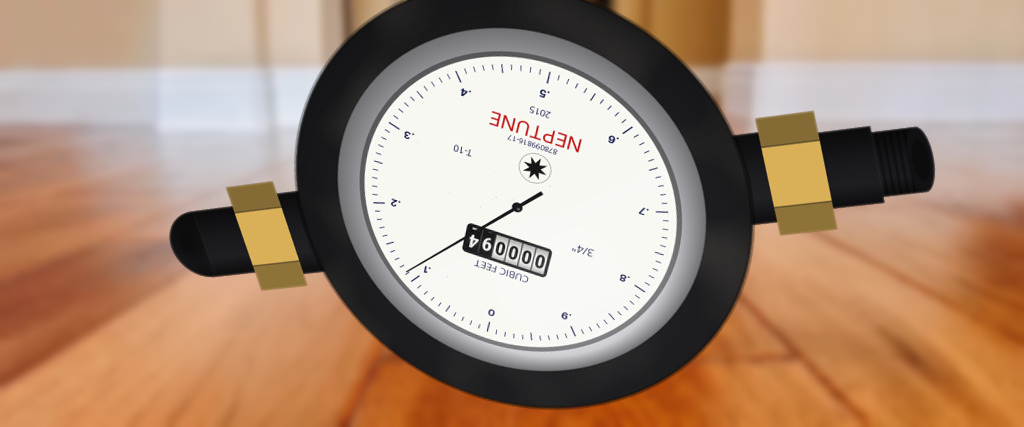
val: 94.11
